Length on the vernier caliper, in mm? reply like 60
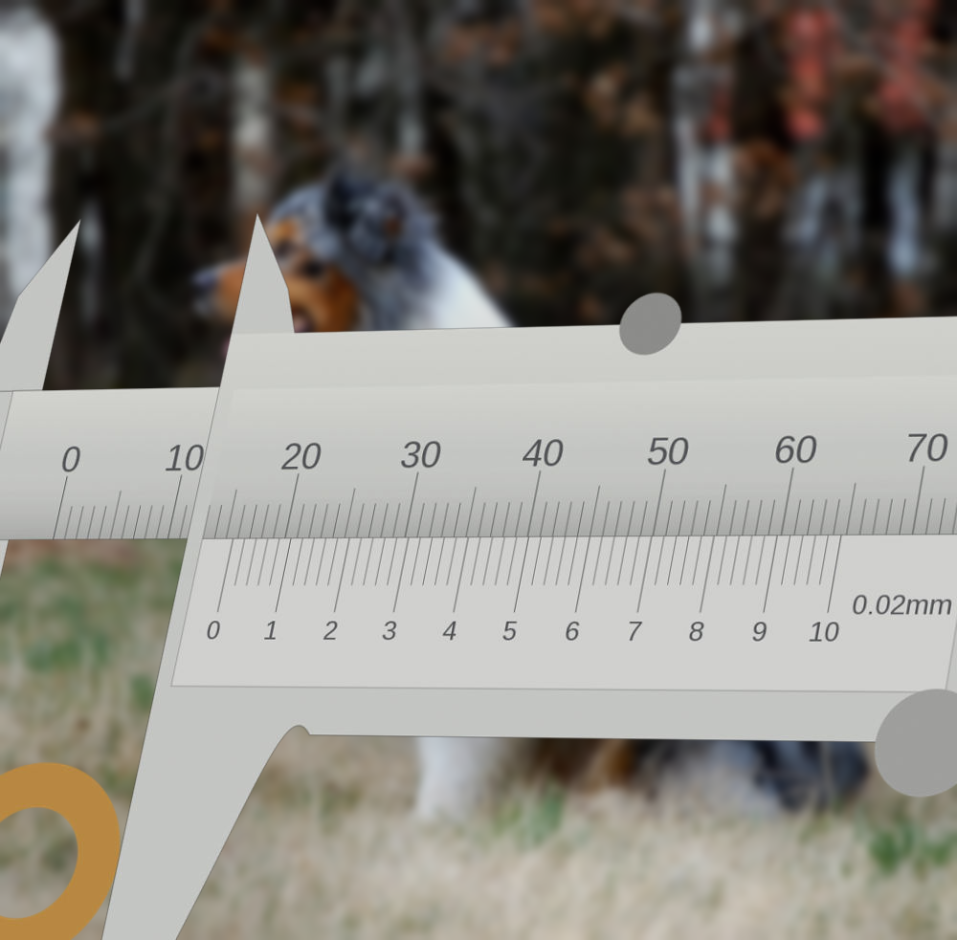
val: 15.6
